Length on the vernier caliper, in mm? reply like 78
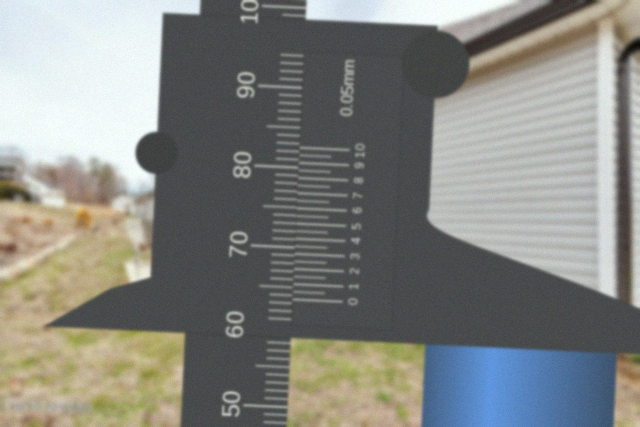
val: 63.5
